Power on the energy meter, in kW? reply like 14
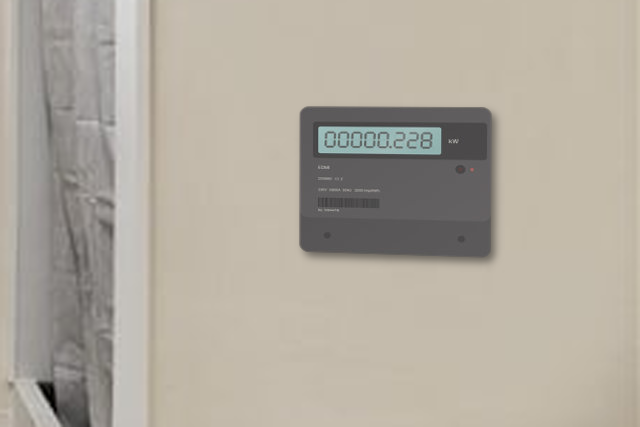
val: 0.228
